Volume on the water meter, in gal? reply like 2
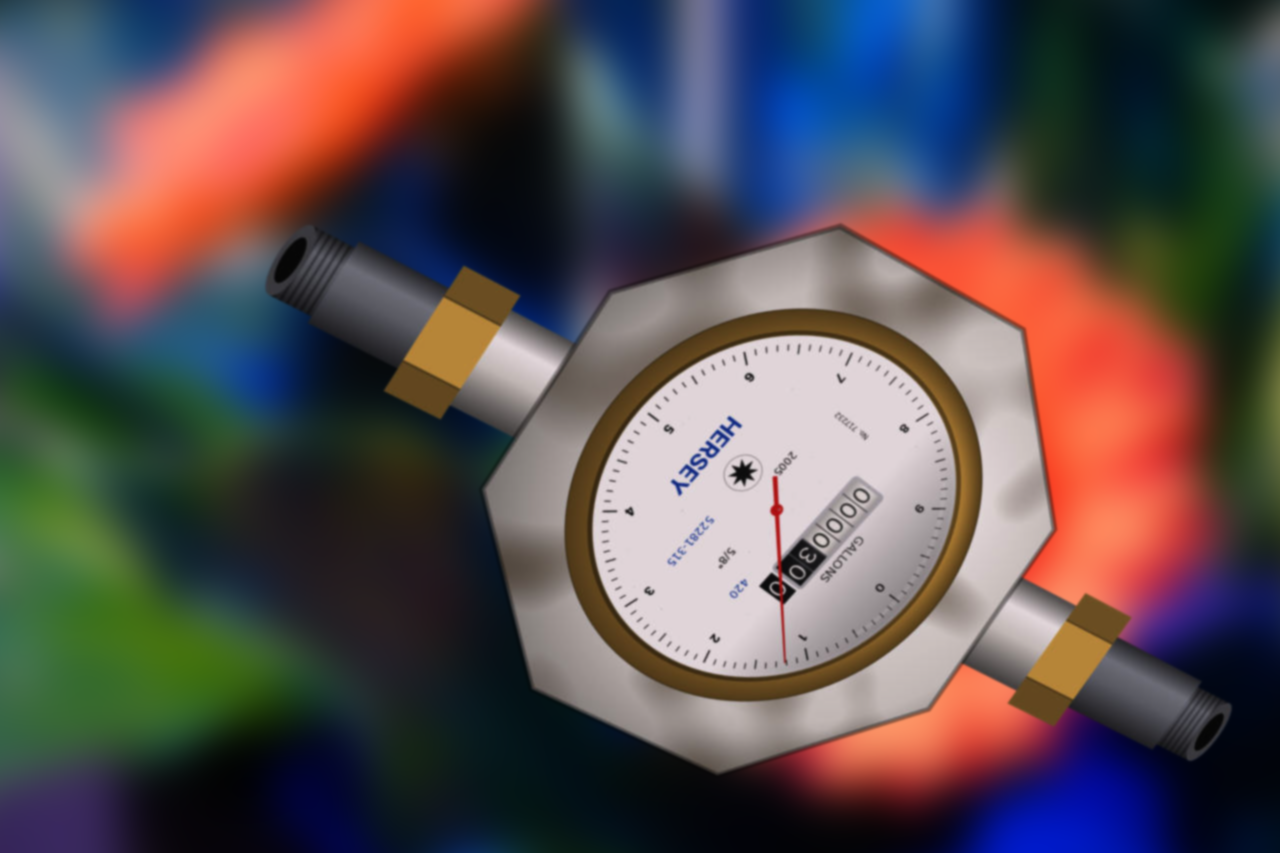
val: 301.2
